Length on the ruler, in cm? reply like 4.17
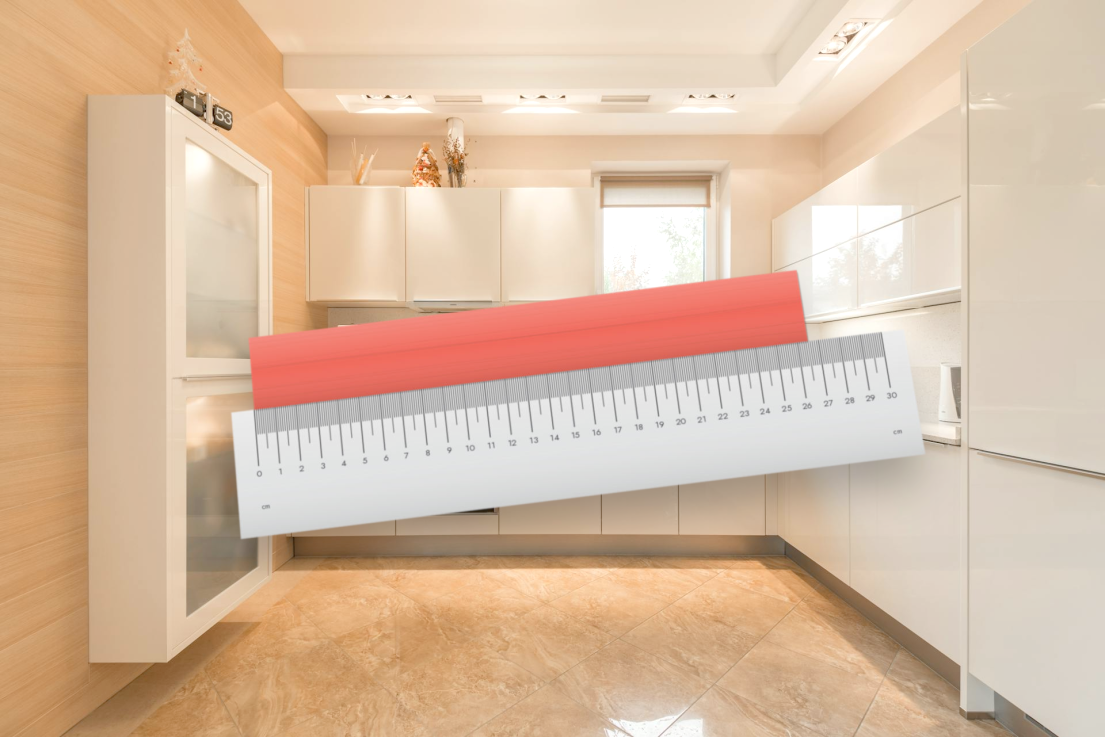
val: 26.5
